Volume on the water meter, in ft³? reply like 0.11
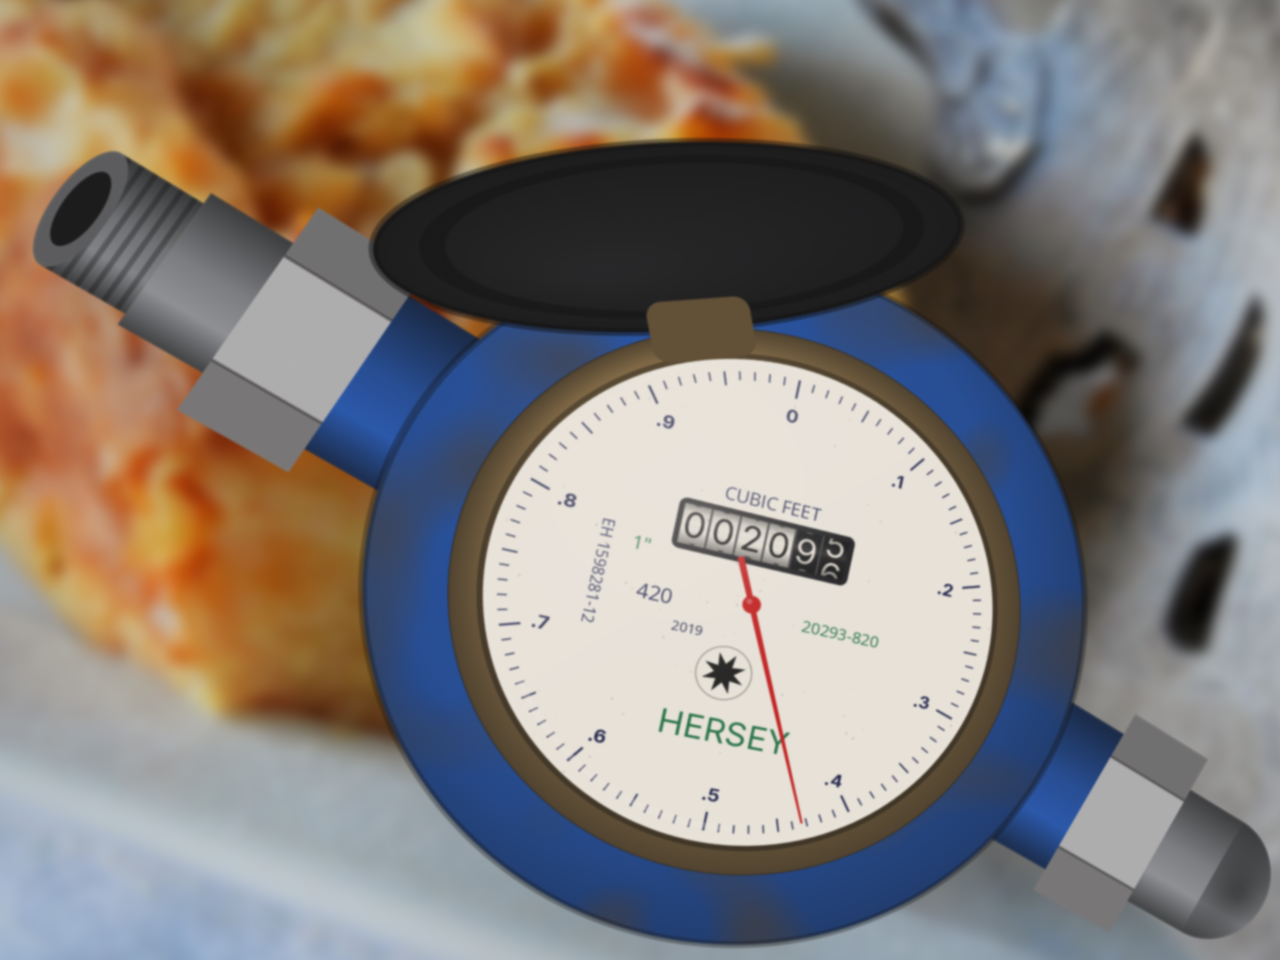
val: 2095.43
